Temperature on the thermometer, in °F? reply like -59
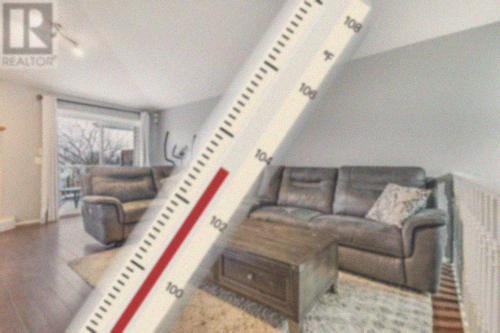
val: 103.2
